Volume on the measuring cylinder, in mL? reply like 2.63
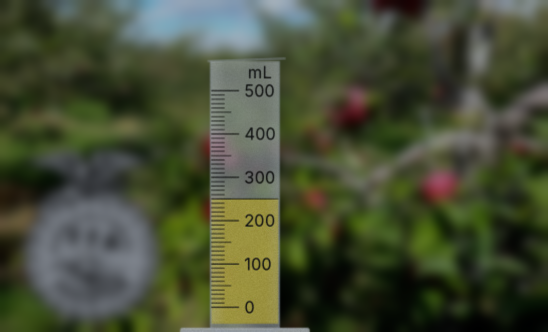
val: 250
